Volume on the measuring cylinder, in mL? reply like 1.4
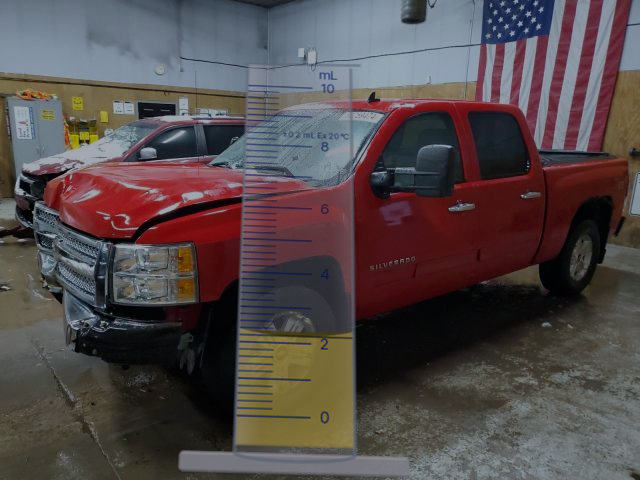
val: 2.2
